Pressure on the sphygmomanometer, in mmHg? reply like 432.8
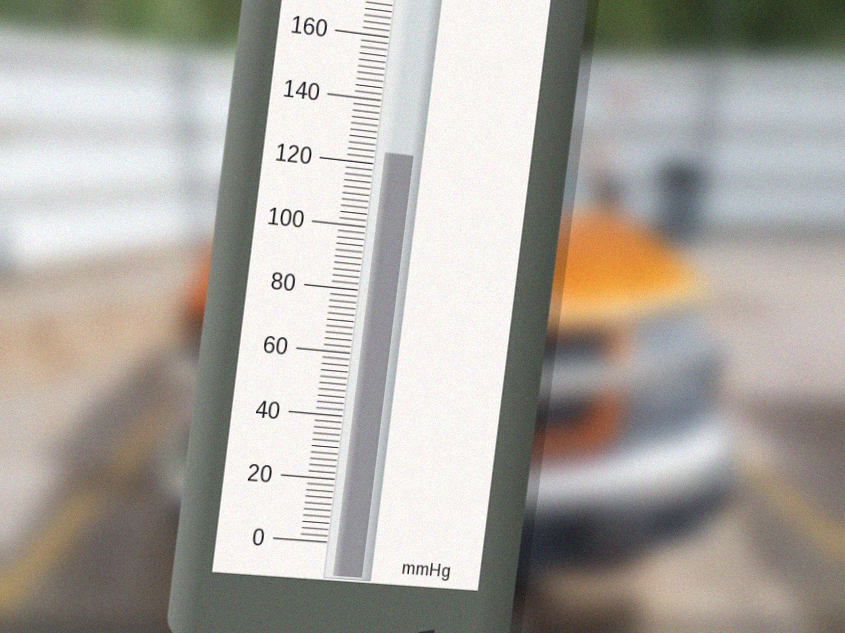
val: 124
